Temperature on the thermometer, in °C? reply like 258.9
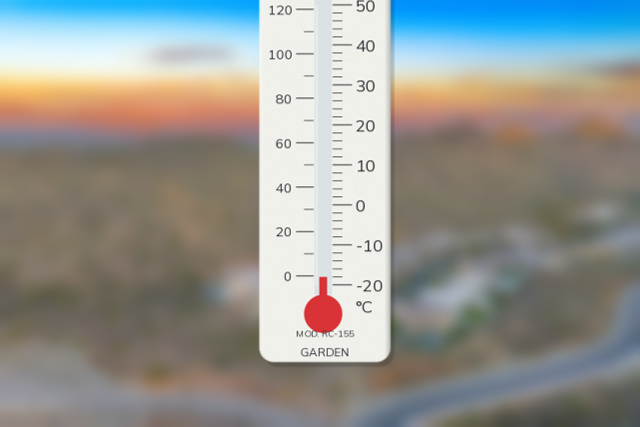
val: -18
